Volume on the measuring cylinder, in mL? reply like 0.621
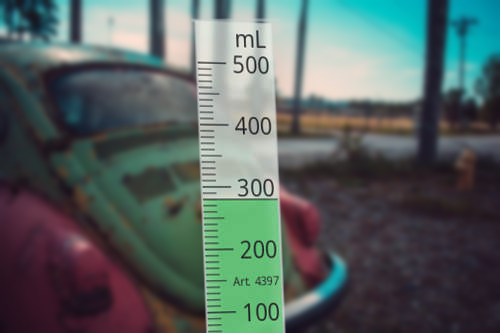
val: 280
